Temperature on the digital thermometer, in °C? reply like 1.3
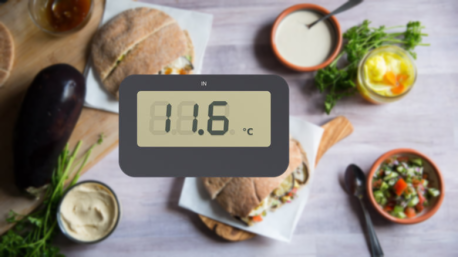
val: 11.6
